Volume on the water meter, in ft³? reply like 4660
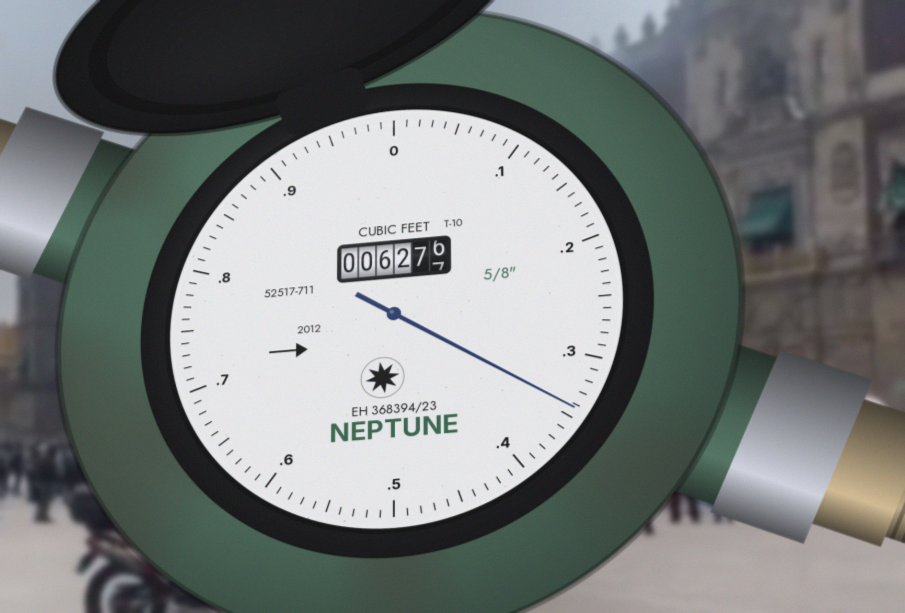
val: 6276.34
